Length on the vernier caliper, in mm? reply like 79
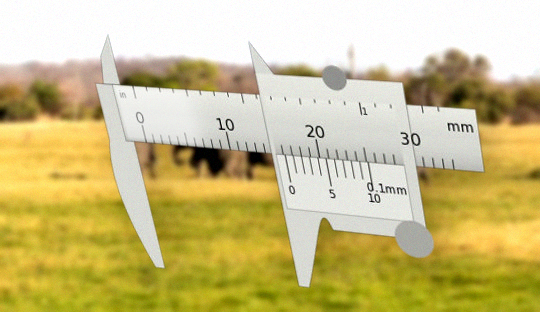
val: 16.2
